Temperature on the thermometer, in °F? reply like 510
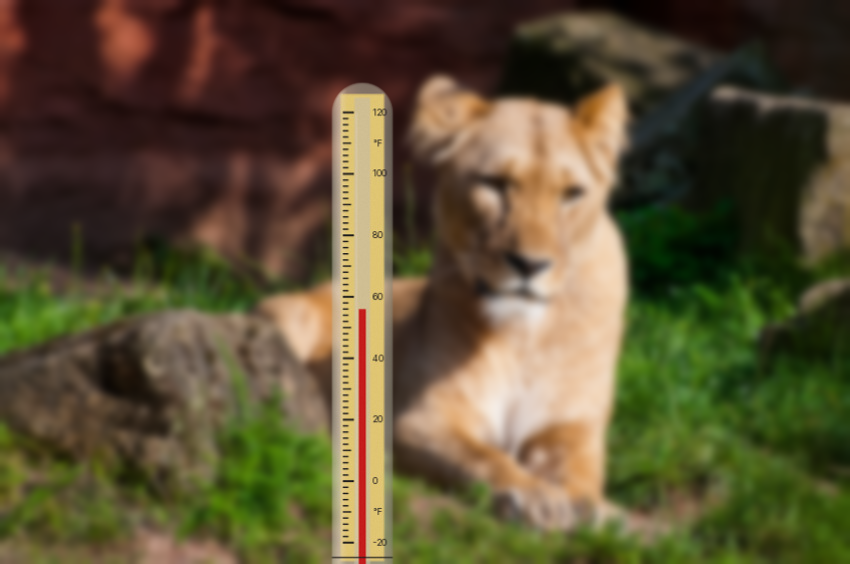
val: 56
